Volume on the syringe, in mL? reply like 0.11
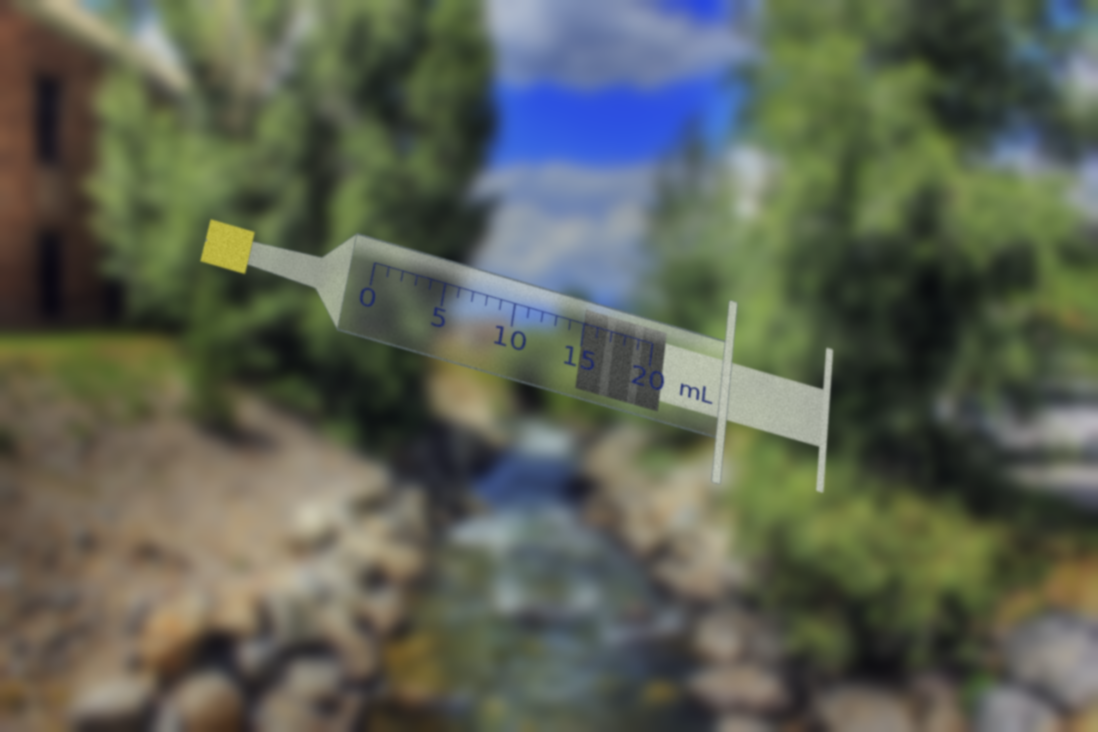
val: 15
